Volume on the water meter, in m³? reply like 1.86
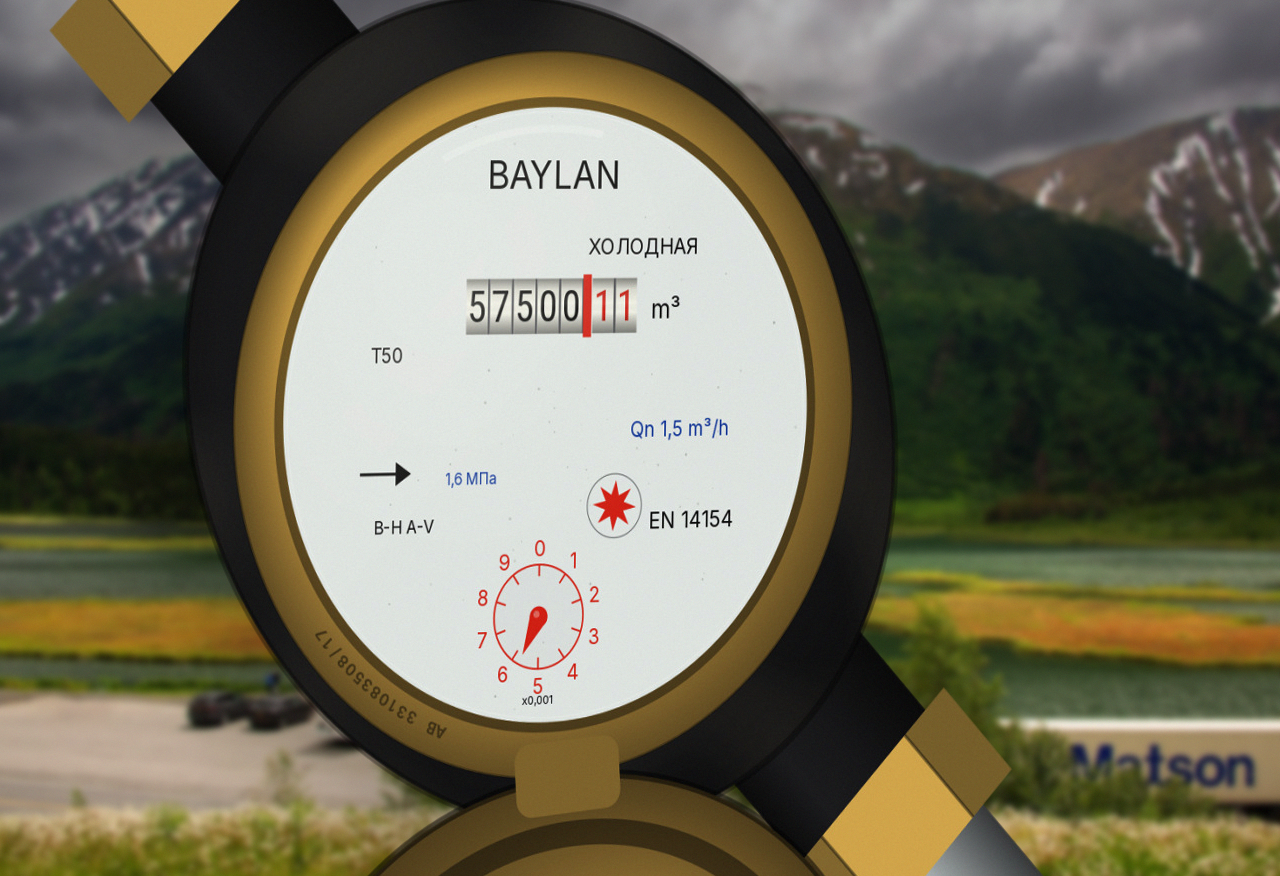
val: 57500.115
